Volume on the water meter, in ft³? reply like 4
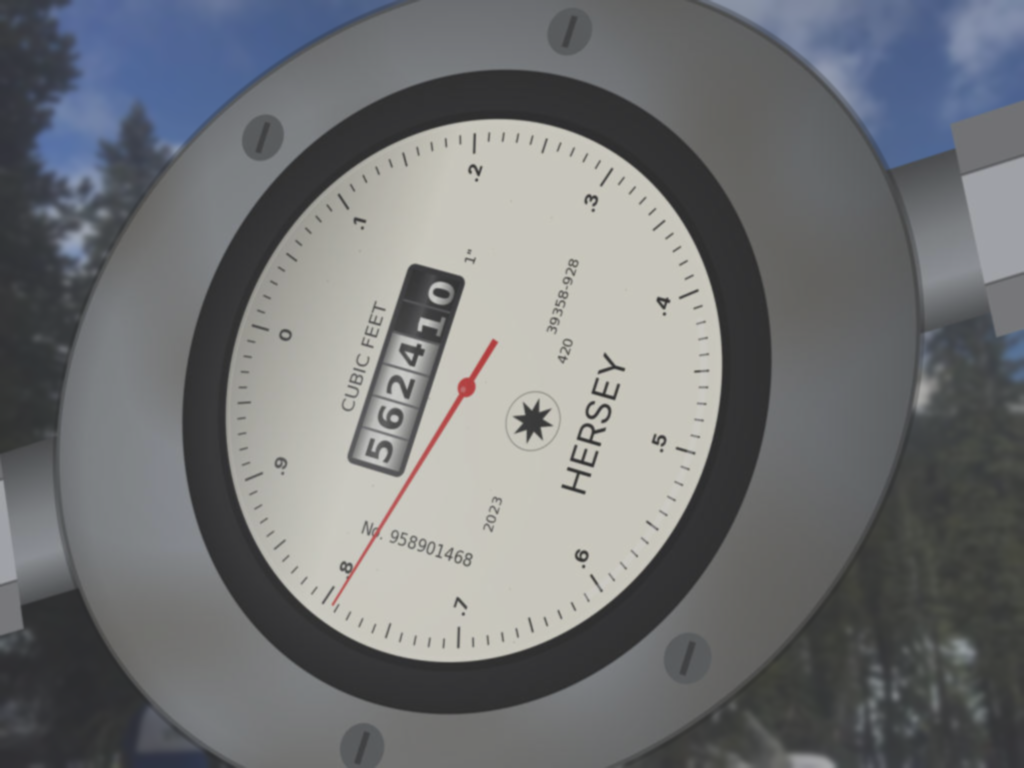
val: 562409.79
